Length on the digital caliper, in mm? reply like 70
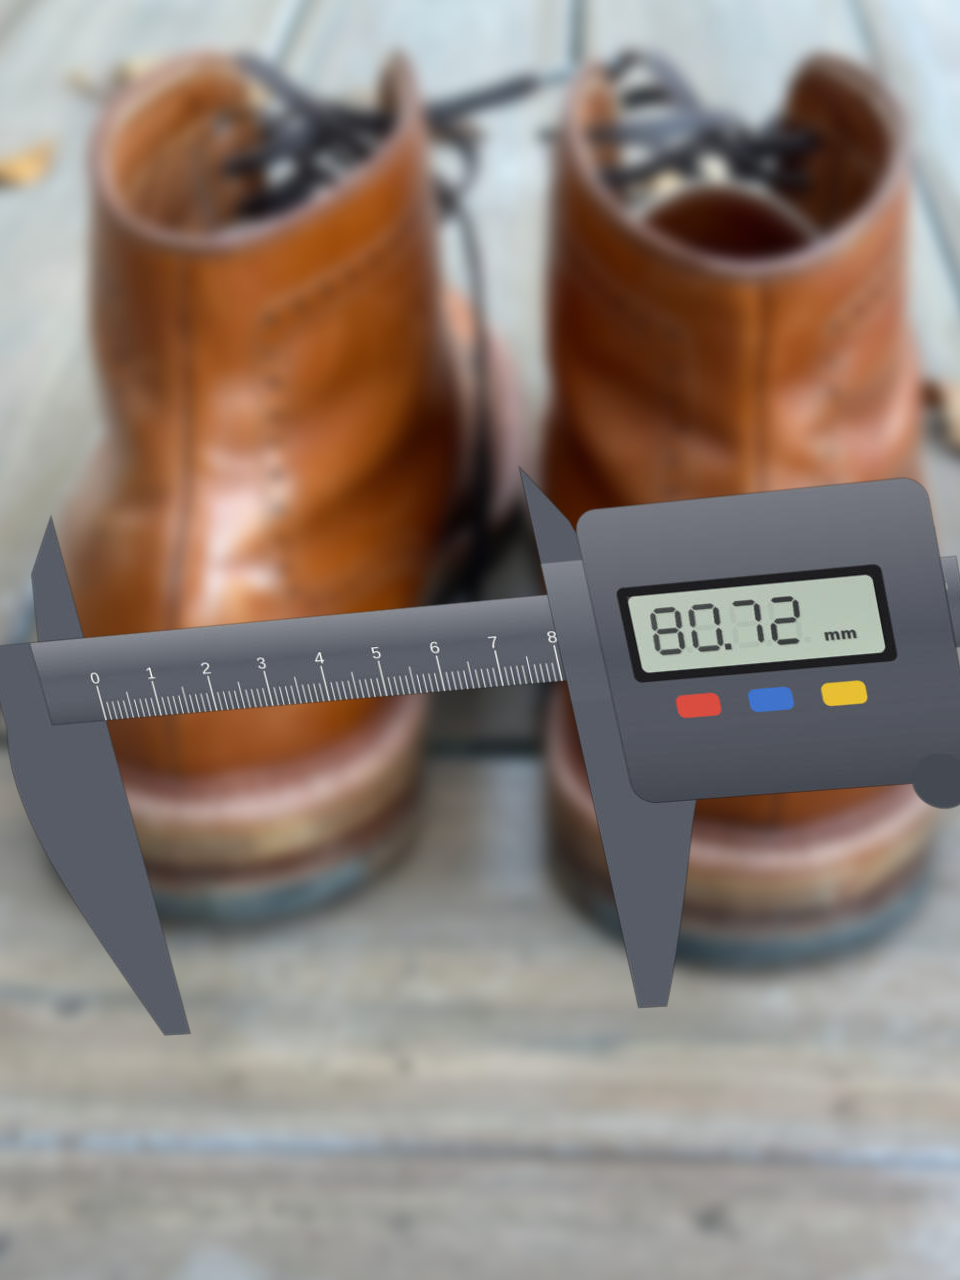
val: 80.72
